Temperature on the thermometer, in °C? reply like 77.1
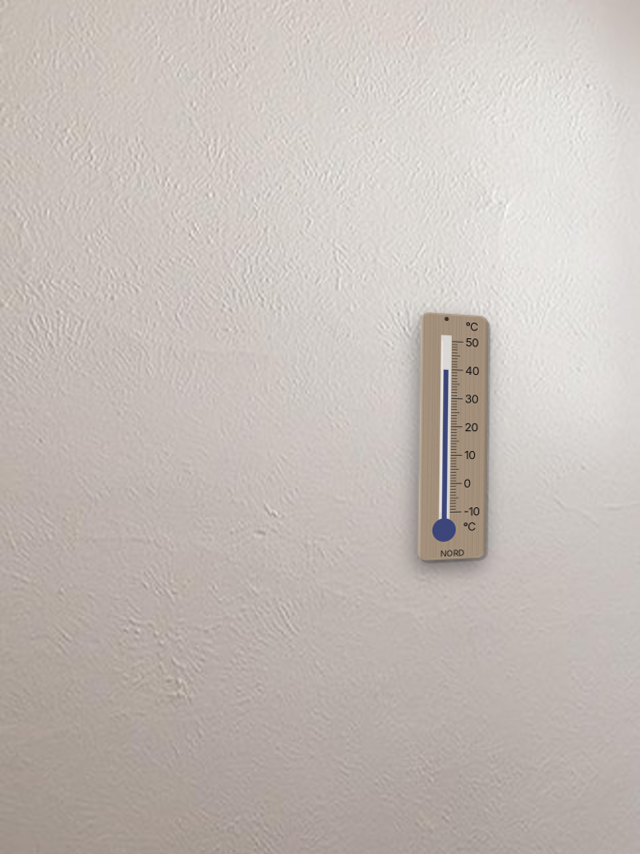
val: 40
